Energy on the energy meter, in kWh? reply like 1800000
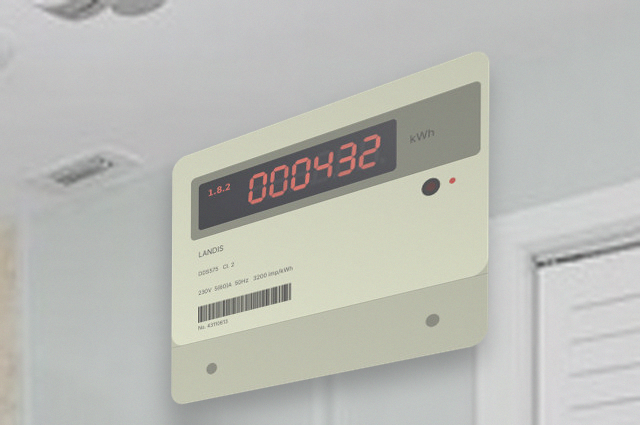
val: 432
